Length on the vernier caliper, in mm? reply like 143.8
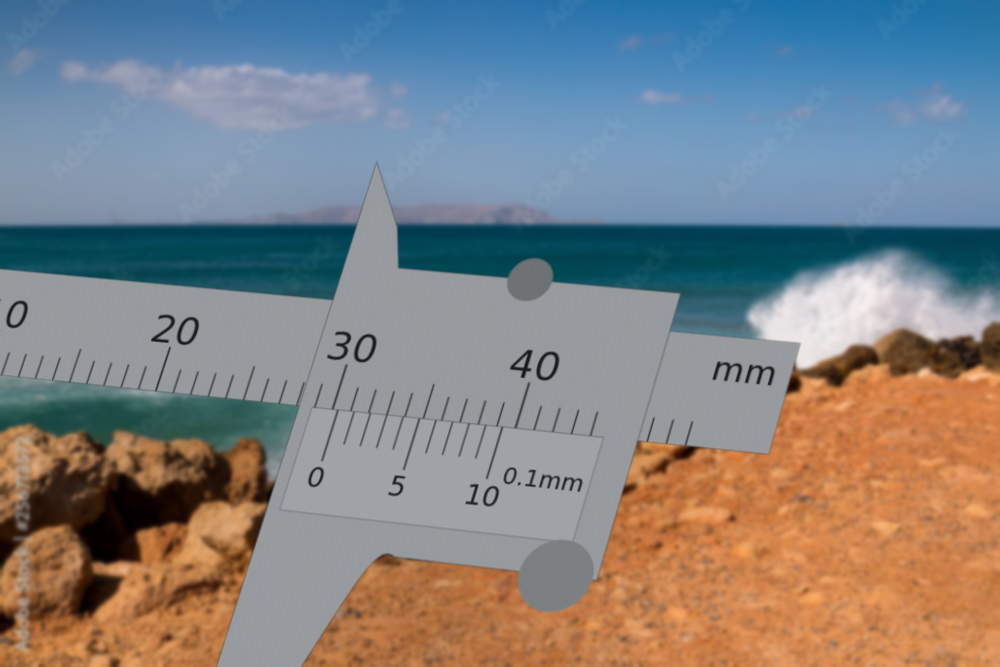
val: 30.3
